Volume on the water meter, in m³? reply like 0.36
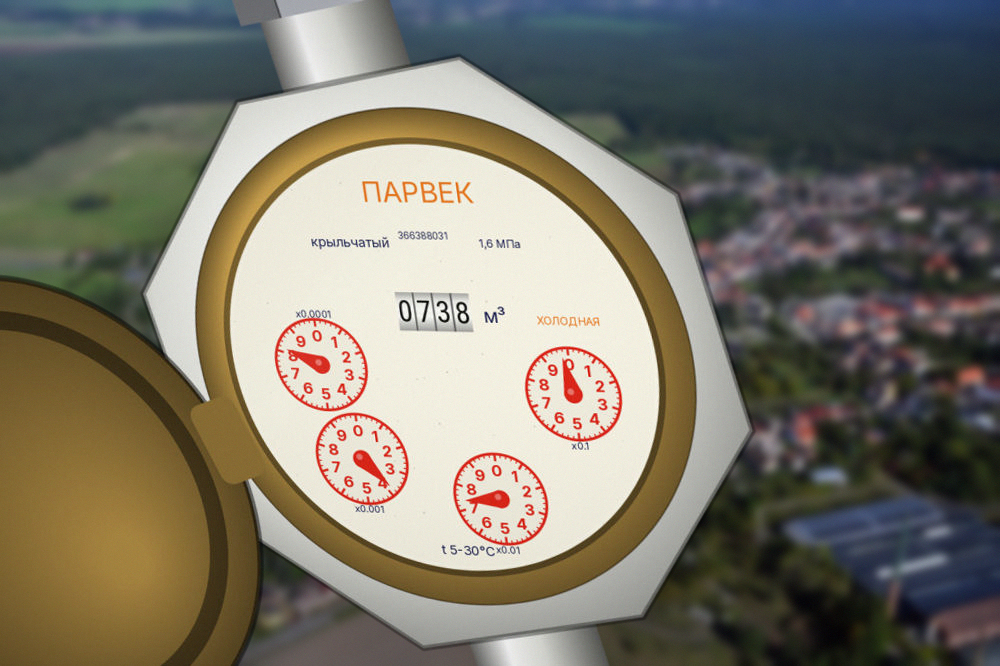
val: 737.9738
